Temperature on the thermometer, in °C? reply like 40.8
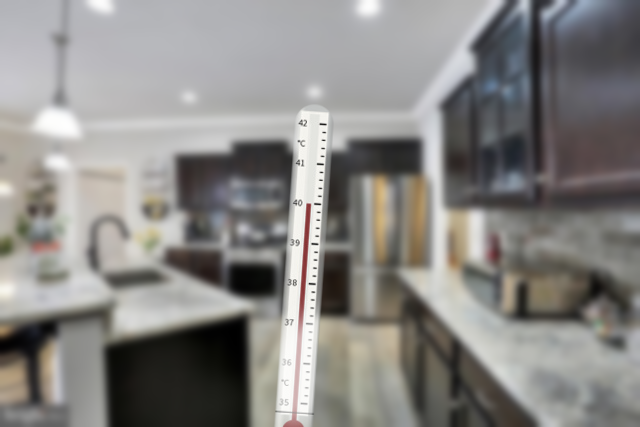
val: 40
